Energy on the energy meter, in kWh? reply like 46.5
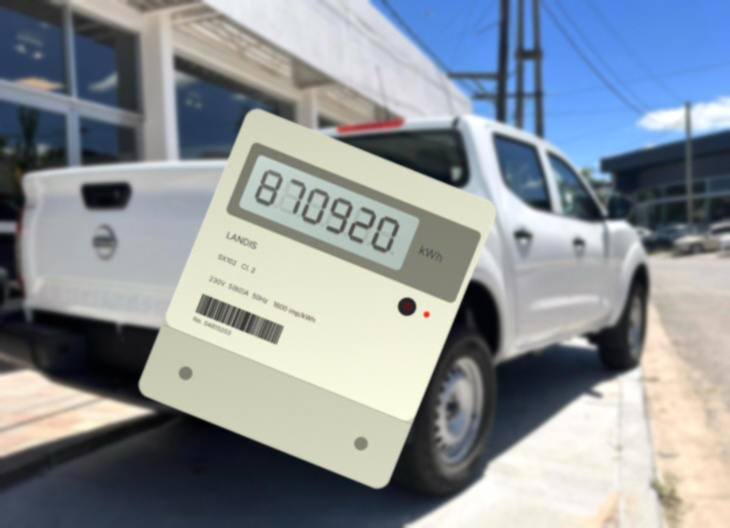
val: 870920
